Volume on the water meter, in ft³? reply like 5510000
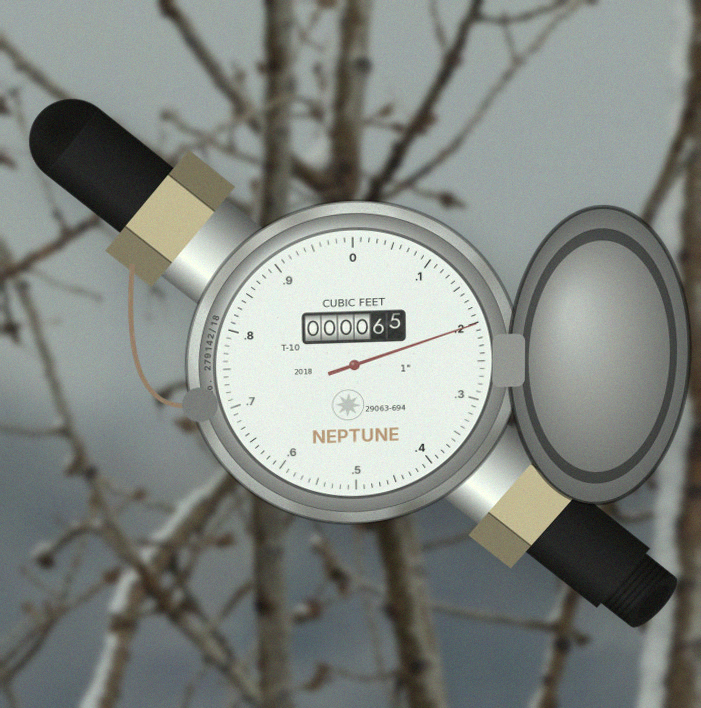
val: 65.20
